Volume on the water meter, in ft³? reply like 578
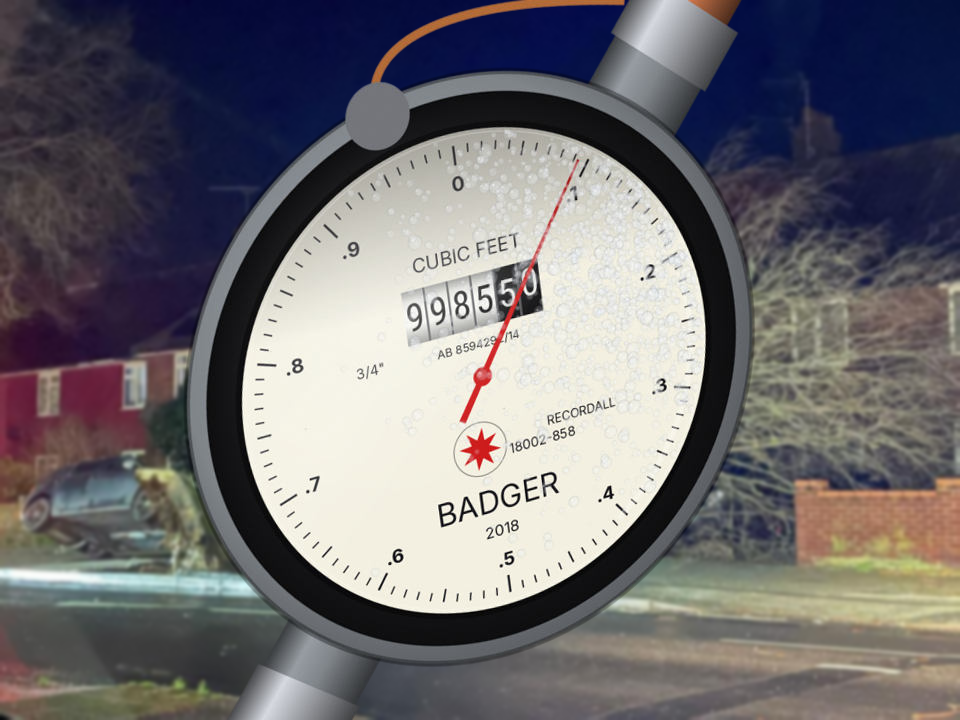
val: 998550.09
